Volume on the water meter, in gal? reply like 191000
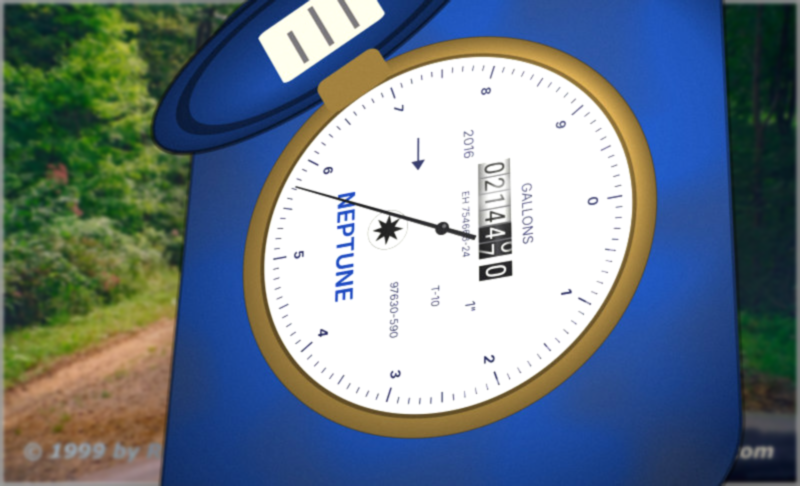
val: 214465.7
